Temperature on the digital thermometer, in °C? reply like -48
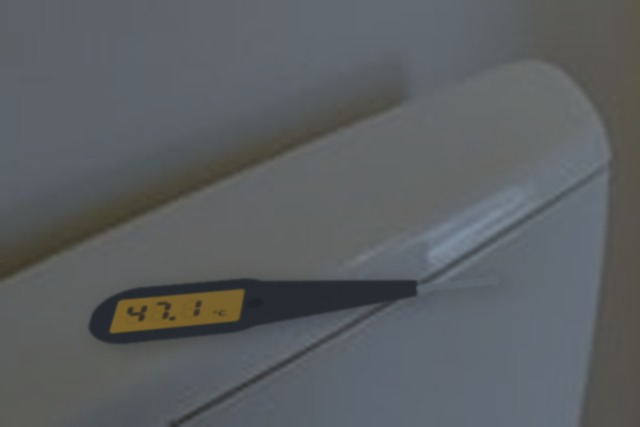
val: 47.1
